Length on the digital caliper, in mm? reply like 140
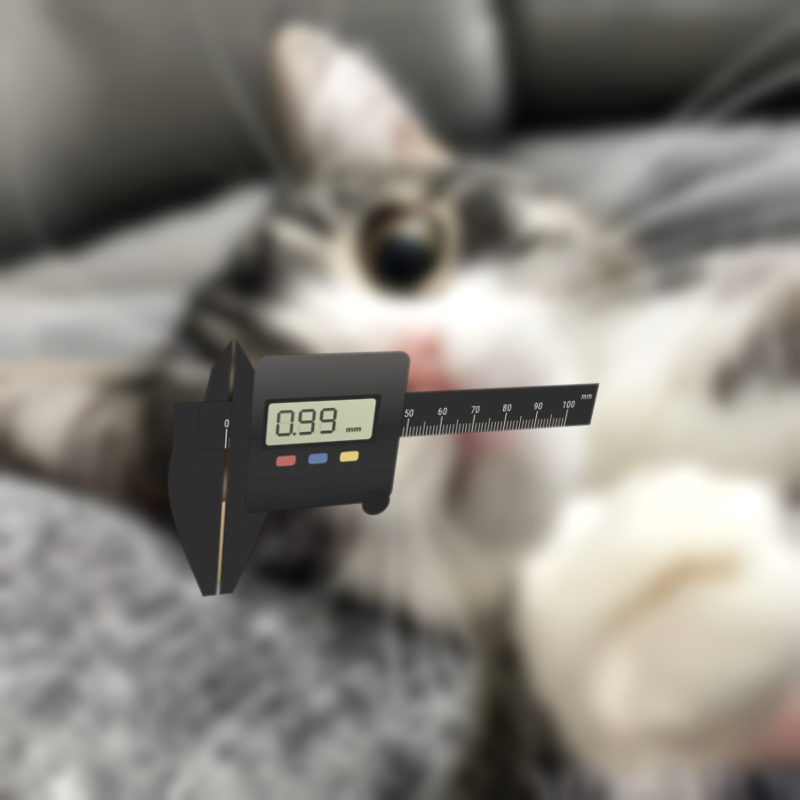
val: 0.99
